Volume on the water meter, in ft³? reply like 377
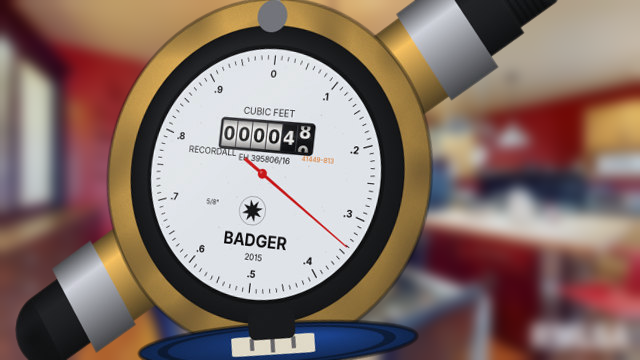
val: 48.34
